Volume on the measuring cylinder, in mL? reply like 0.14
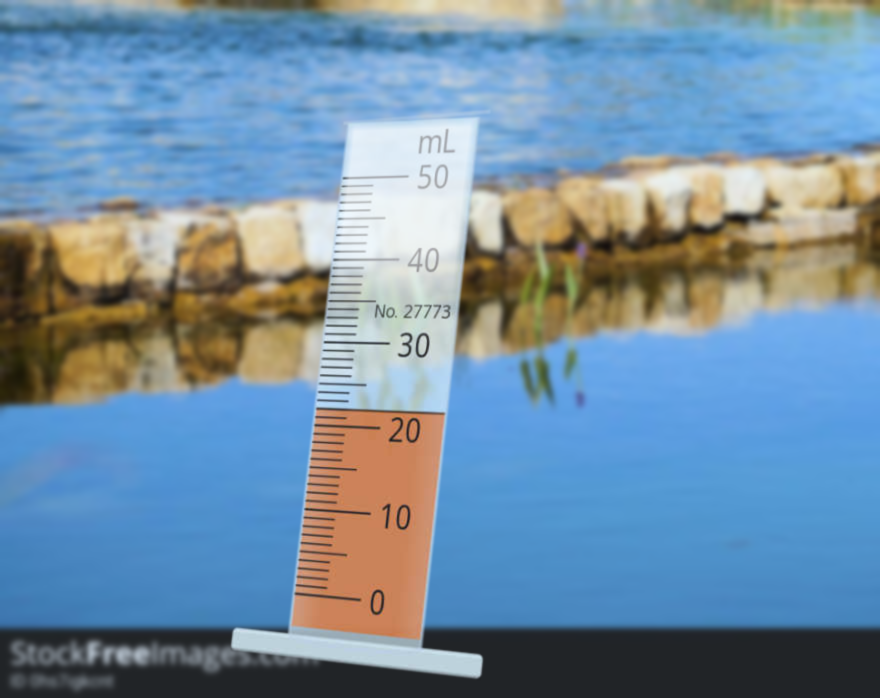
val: 22
